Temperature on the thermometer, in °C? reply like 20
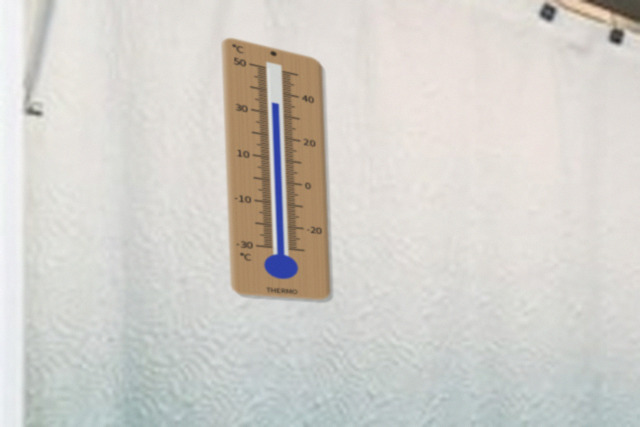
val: 35
